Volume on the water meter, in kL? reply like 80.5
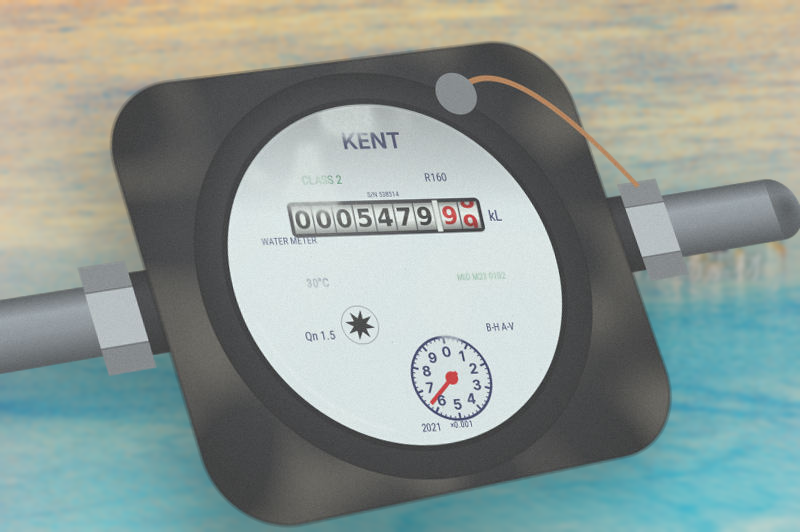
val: 5479.986
